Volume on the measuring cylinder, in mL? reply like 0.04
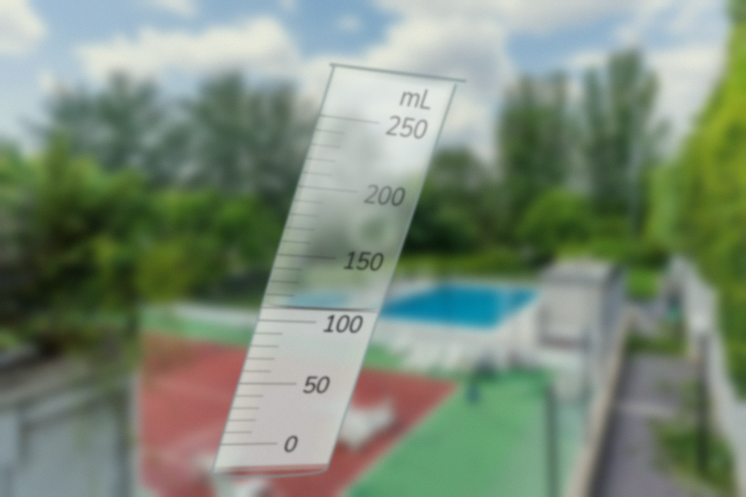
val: 110
